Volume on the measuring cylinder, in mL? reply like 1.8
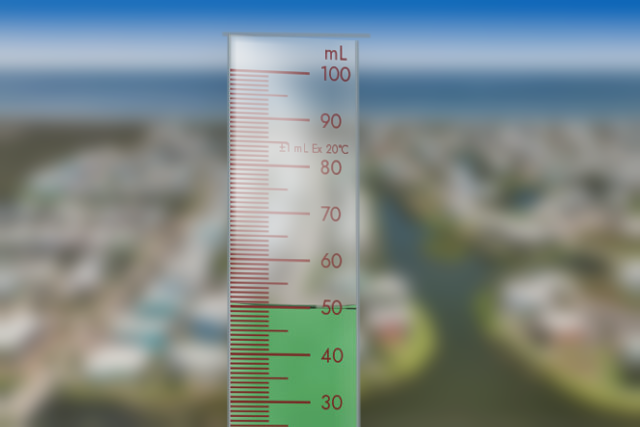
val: 50
